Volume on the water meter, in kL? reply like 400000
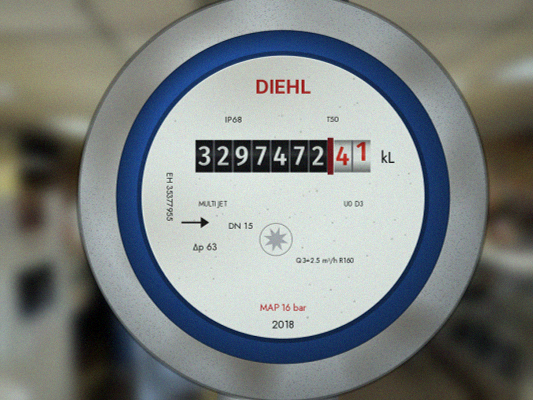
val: 3297472.41
